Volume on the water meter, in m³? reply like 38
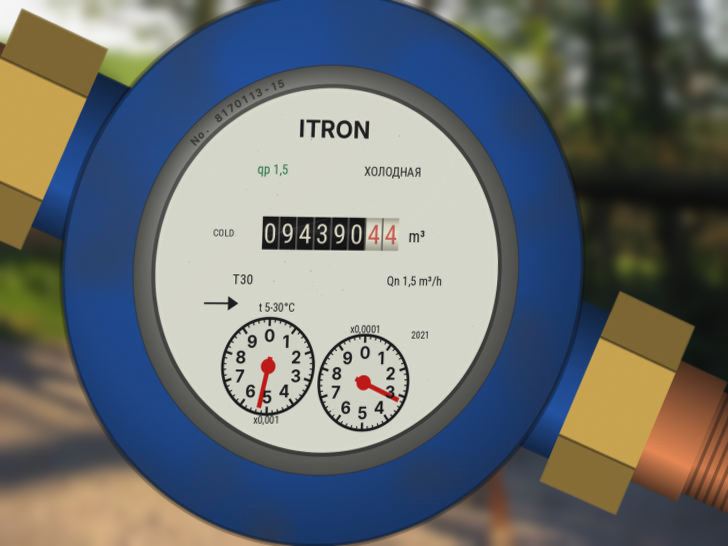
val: 94390.4453
